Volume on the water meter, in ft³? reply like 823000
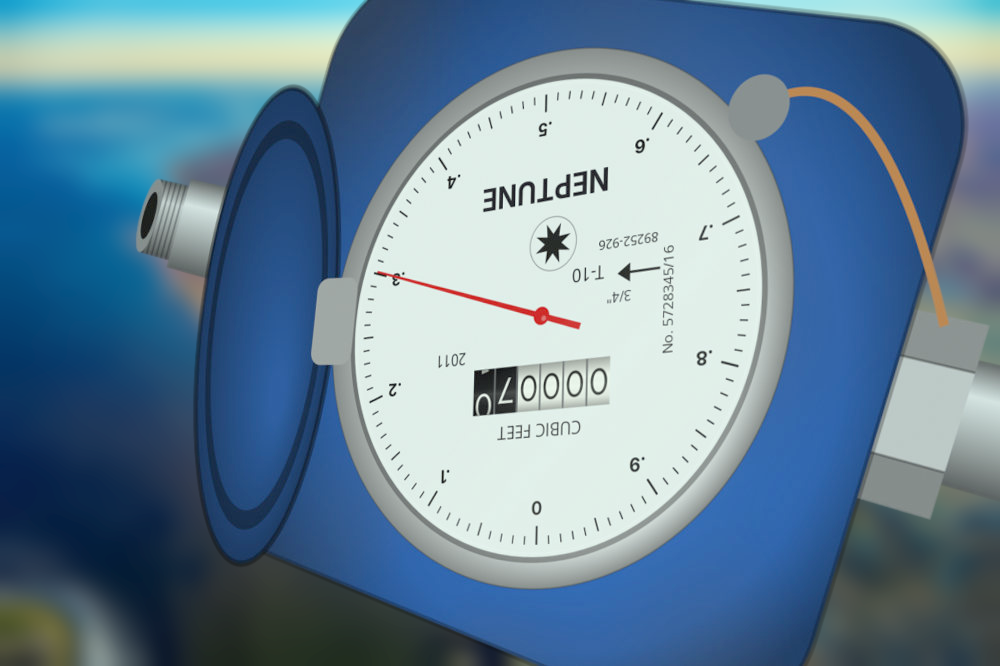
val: 70.30
